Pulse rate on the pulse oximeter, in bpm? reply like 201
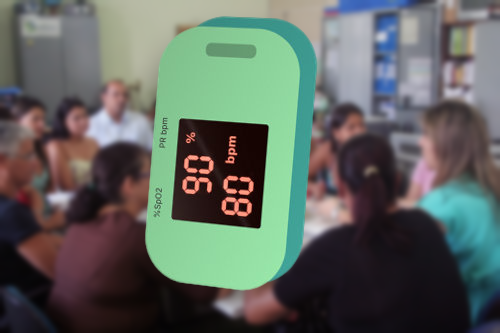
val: 80
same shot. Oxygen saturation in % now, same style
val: 90
